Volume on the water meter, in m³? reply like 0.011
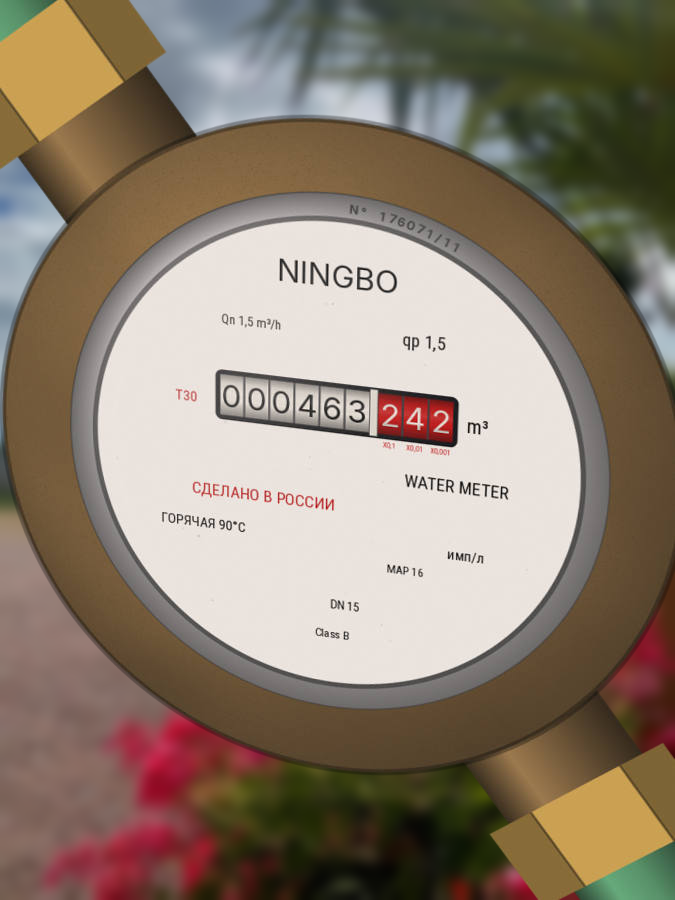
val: 463.242
